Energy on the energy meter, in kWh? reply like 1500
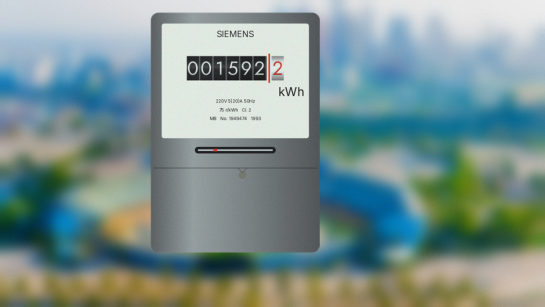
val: 1592.2
